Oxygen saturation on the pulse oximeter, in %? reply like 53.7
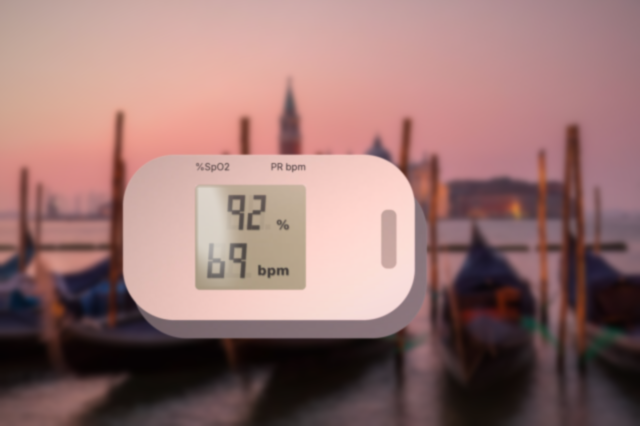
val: 92
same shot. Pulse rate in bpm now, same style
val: 69
